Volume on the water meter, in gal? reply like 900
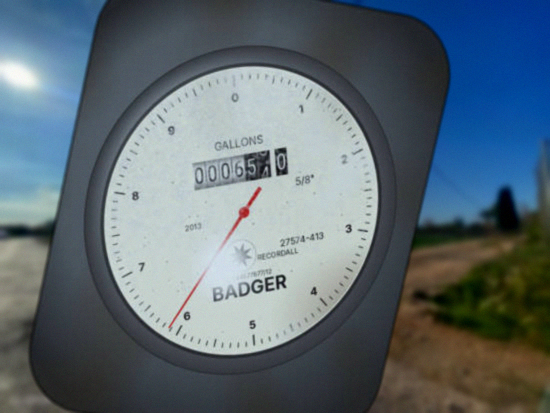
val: 6536.1
